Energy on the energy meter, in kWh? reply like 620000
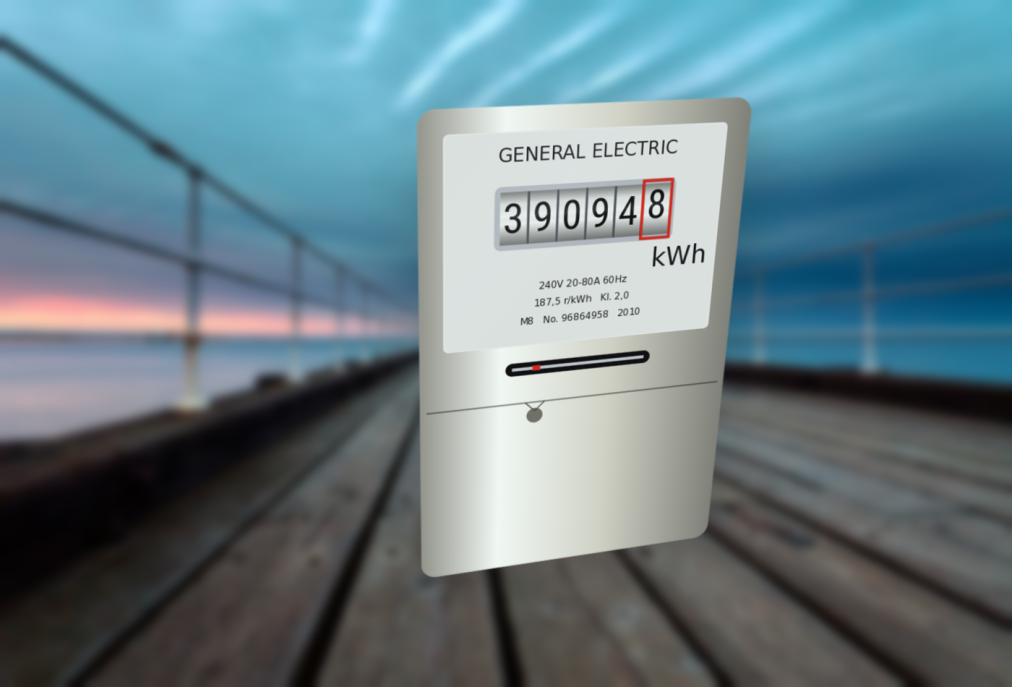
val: 39094.8
